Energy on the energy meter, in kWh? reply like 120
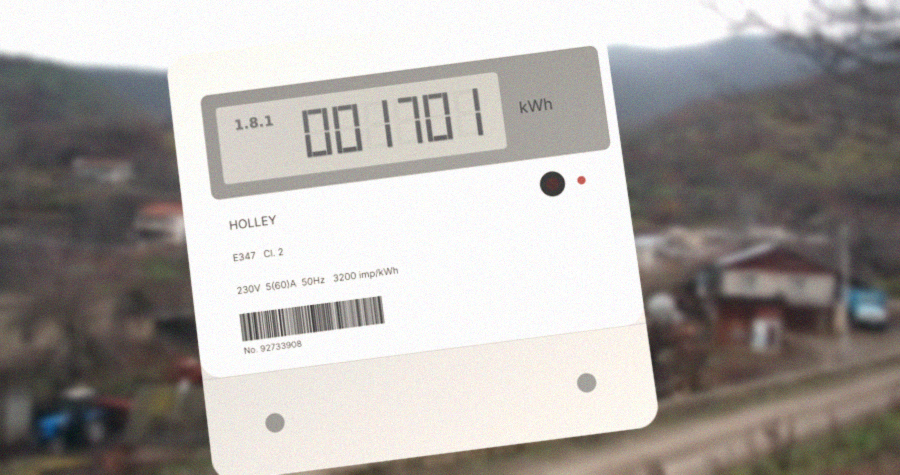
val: 1701
